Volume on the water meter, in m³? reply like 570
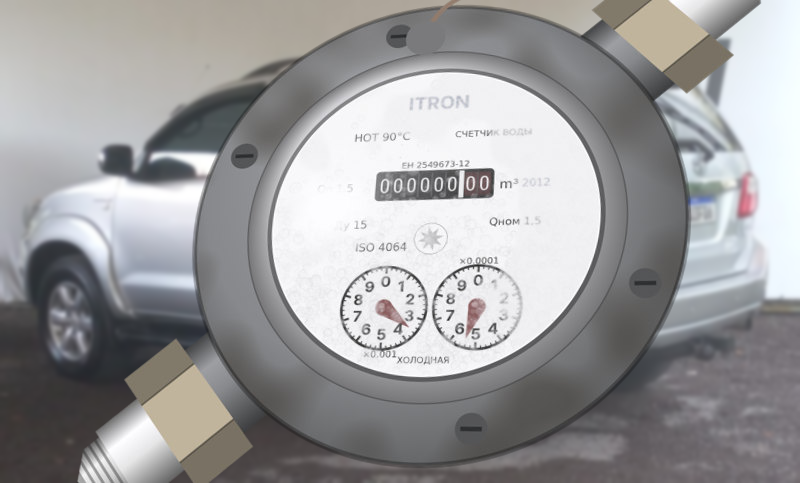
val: 0.0035
